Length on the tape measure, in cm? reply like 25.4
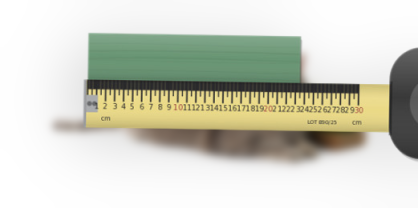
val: 23.5
